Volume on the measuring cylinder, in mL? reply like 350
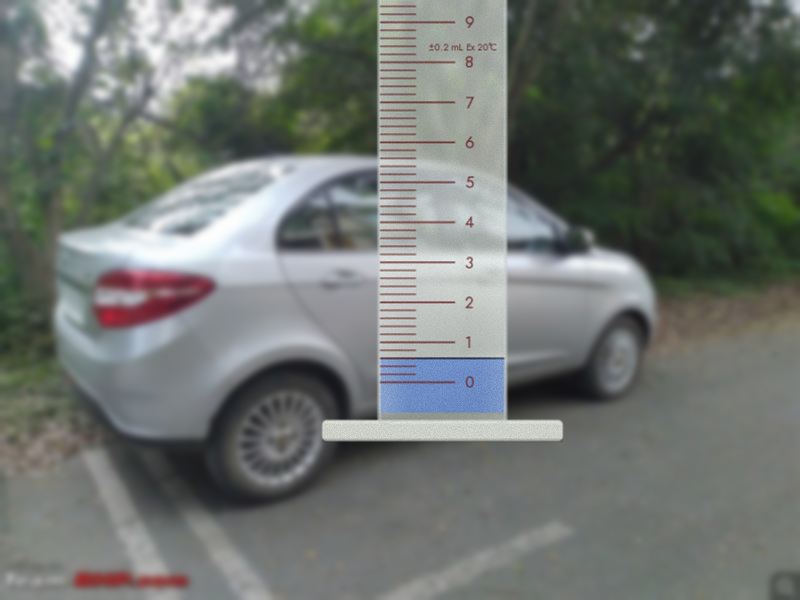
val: 0.6
